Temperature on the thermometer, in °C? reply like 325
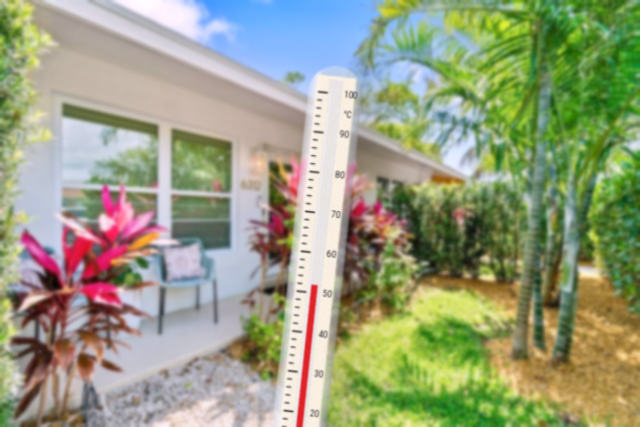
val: 52
